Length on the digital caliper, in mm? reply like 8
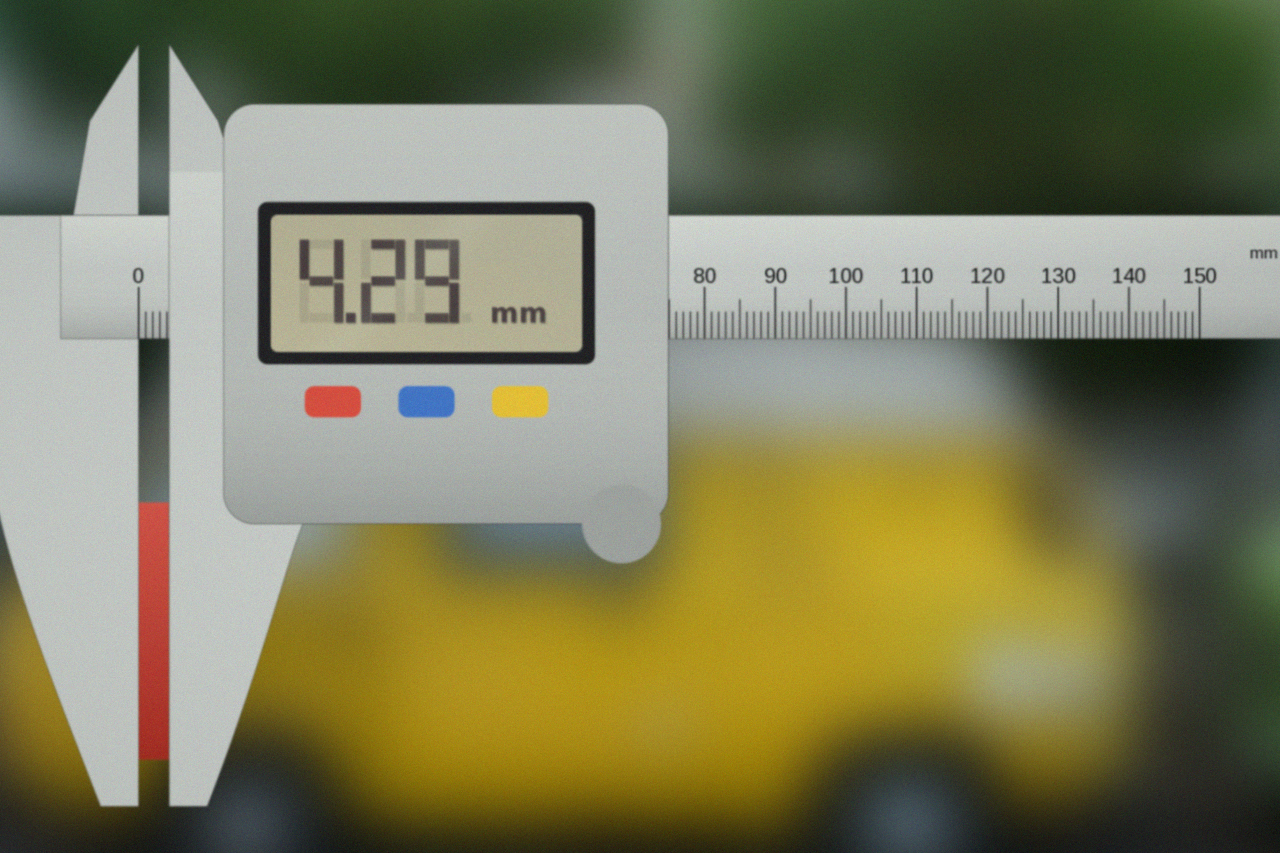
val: 4.29
